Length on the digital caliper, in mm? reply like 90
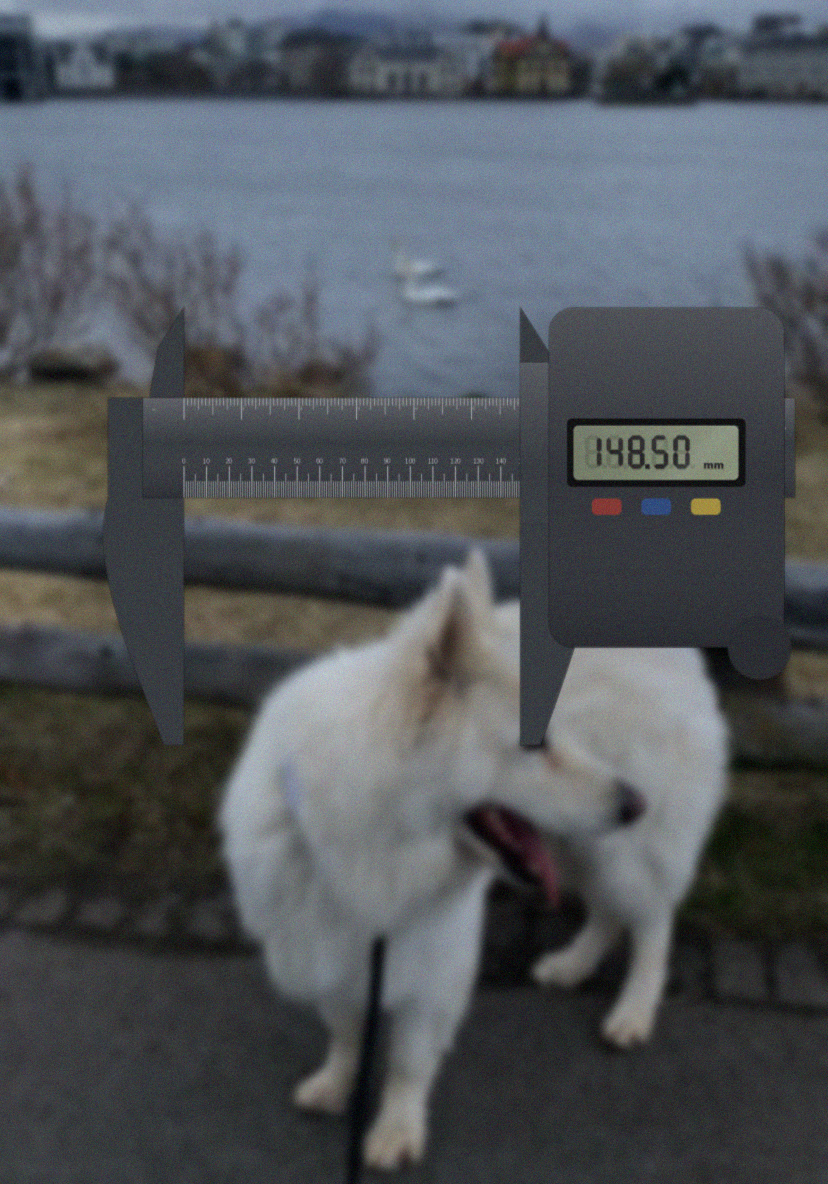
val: 148.50
